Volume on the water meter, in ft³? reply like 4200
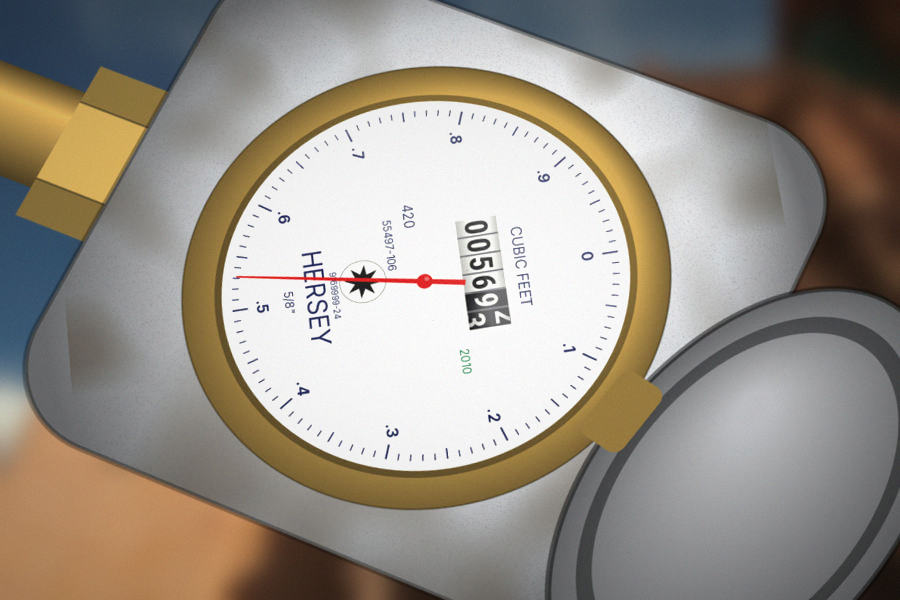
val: 5692.53
